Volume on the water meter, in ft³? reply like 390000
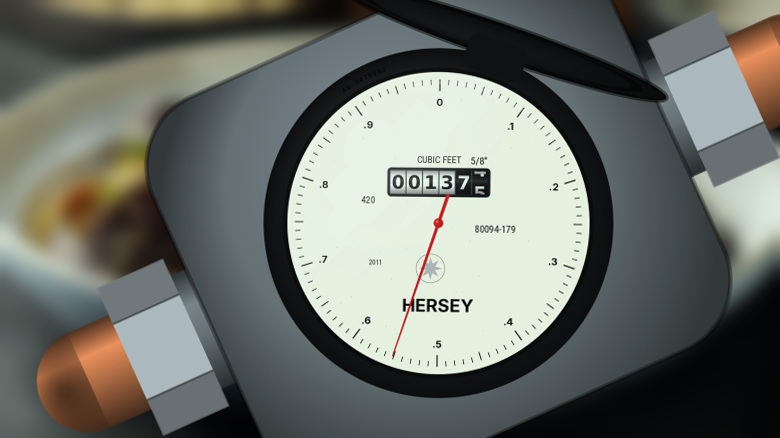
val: 1374.55
